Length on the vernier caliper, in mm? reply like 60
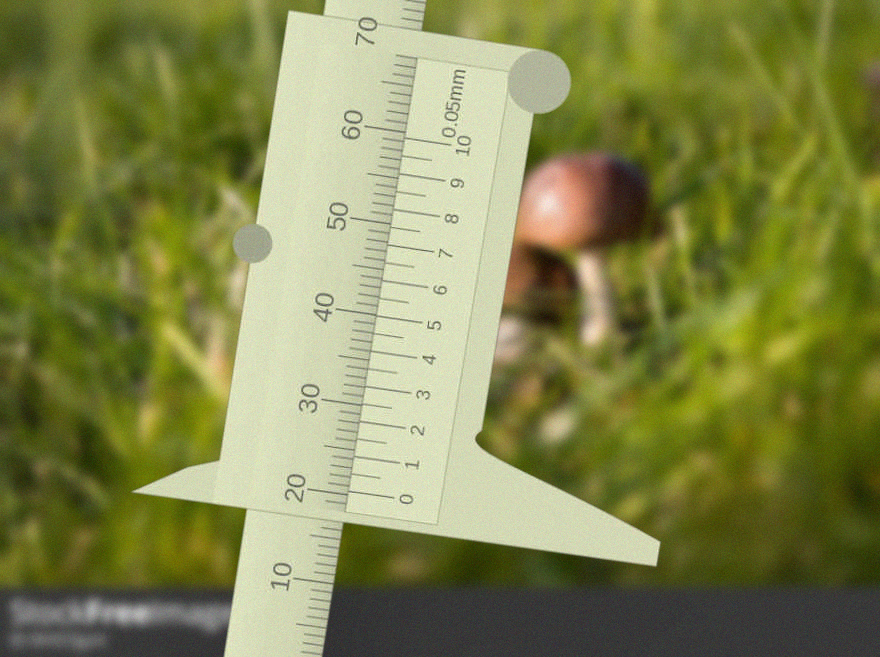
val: 20.4
